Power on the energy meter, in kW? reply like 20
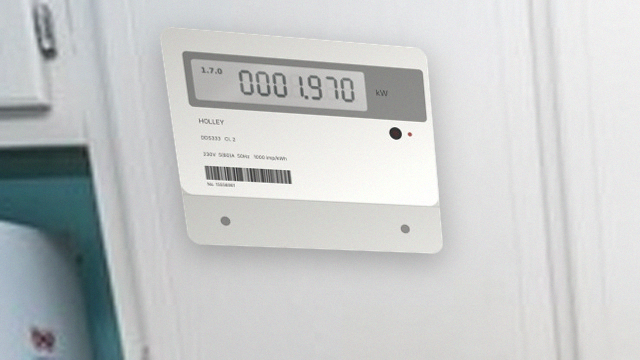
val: 1.970
